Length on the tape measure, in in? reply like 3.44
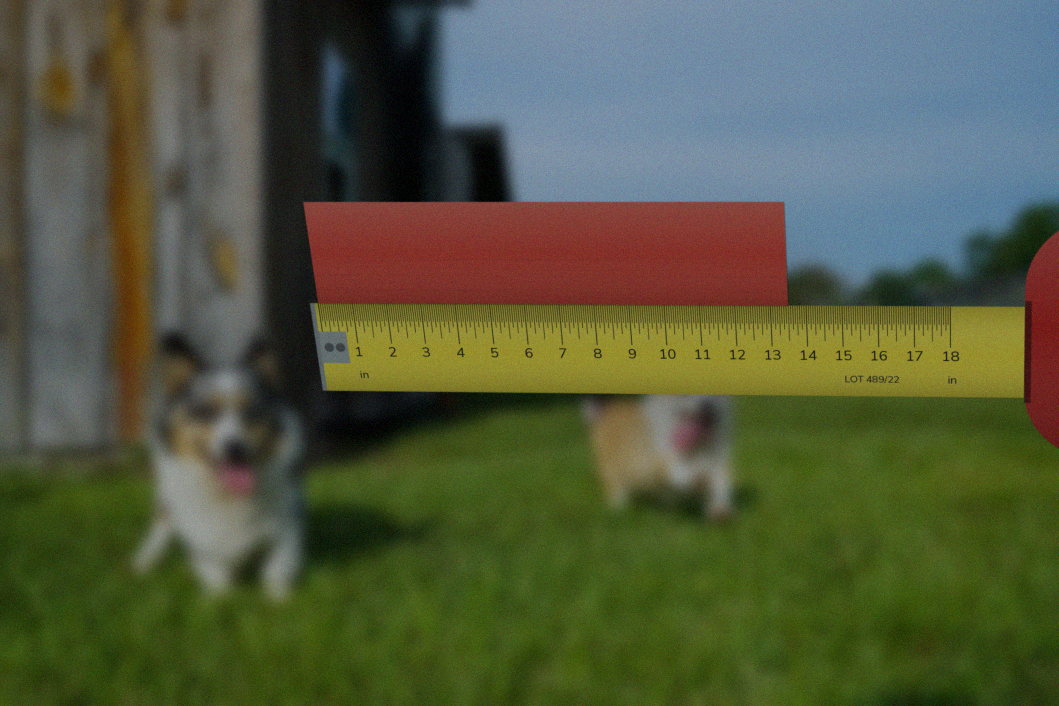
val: 13.5
